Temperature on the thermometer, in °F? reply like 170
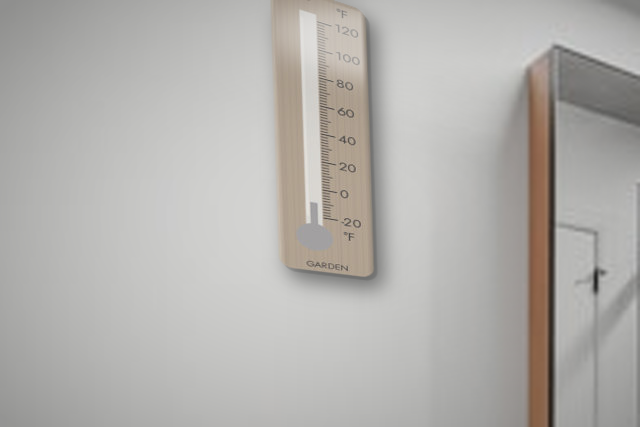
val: -10
